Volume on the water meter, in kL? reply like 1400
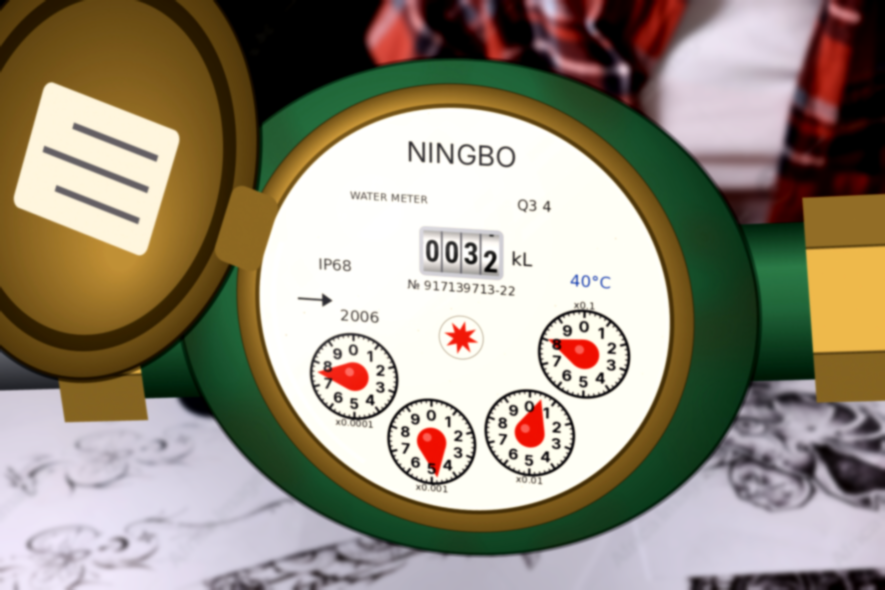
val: 31.8047
